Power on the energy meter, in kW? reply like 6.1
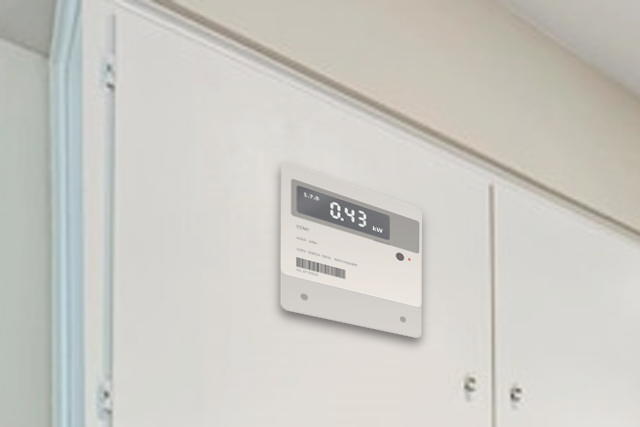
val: 0.43
